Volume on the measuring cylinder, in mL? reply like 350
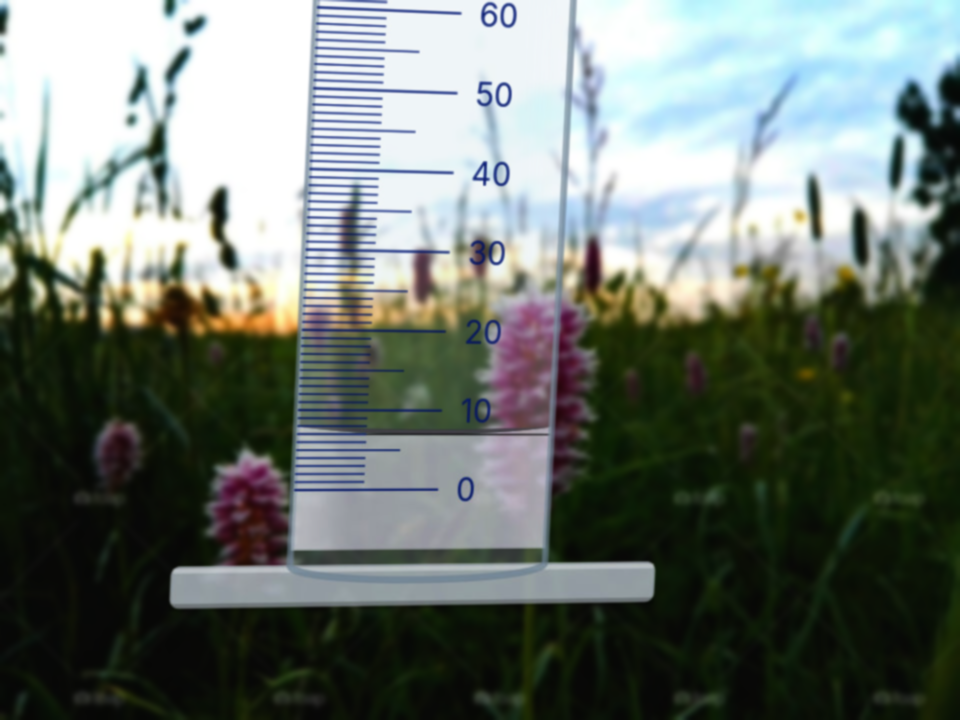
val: 7
